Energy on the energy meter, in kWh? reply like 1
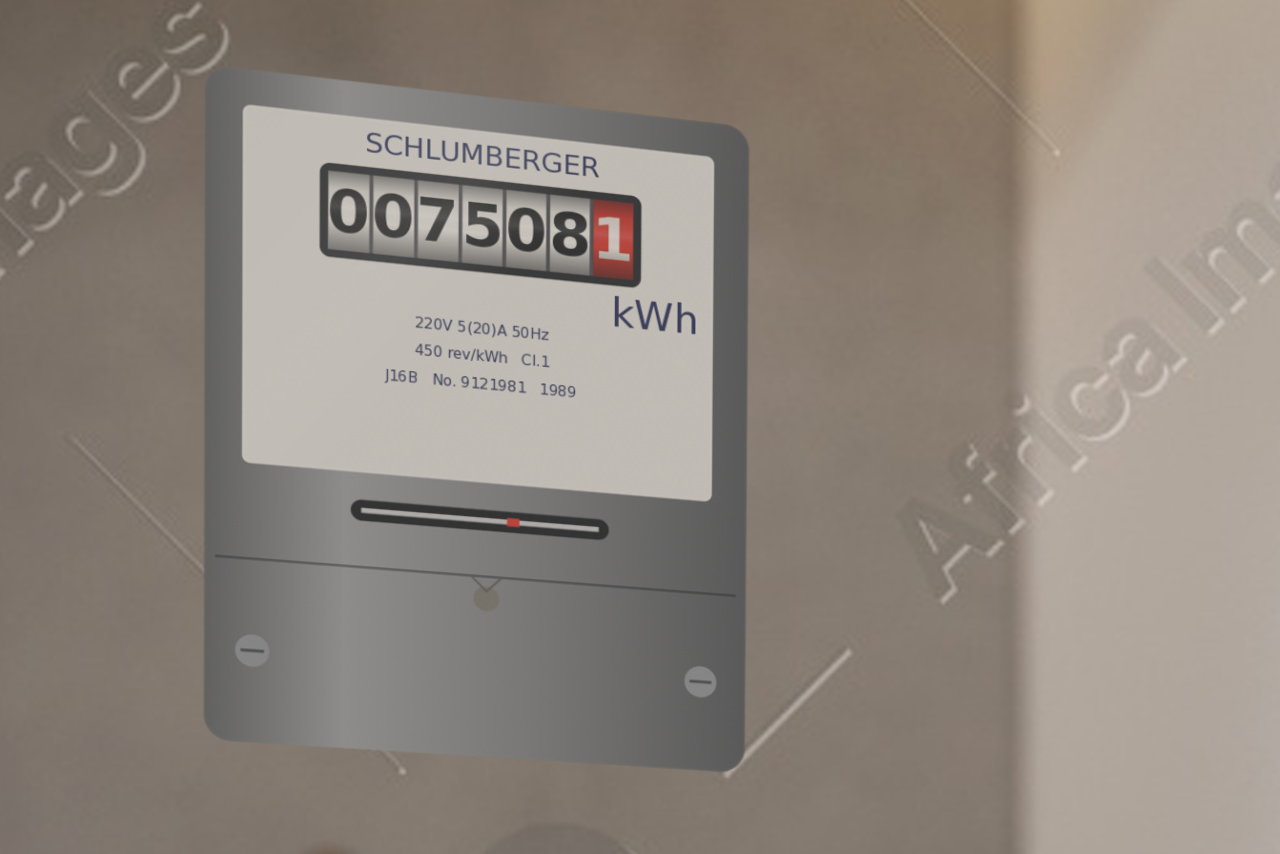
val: 7508.1
